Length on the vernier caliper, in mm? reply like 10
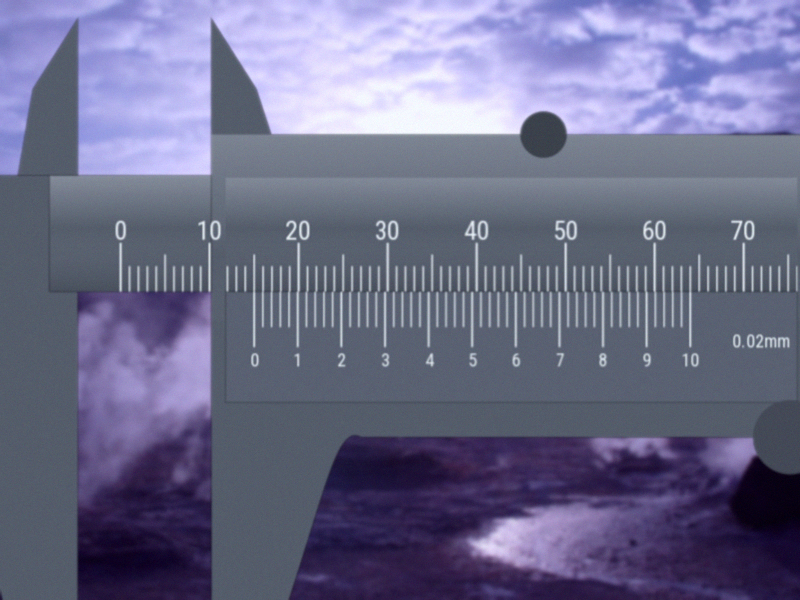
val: 15.0
